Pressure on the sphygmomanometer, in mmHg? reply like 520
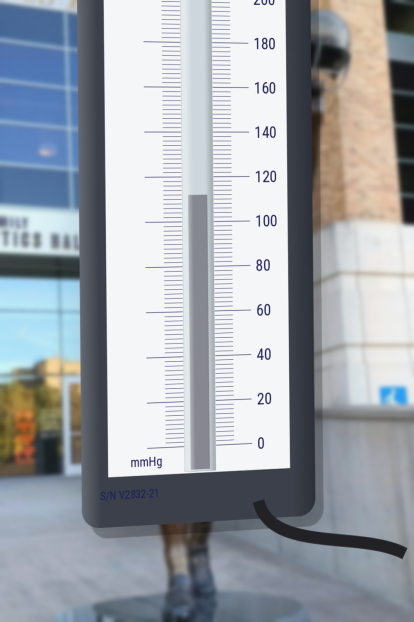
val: 112
